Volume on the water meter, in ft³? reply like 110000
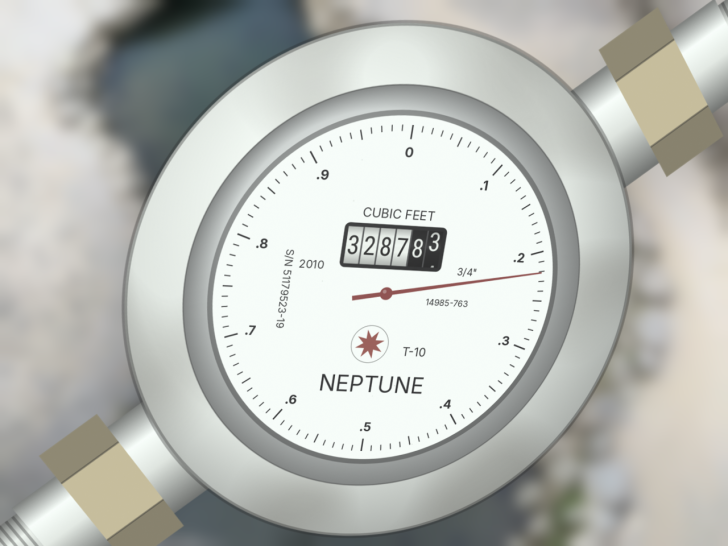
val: 328783.22
